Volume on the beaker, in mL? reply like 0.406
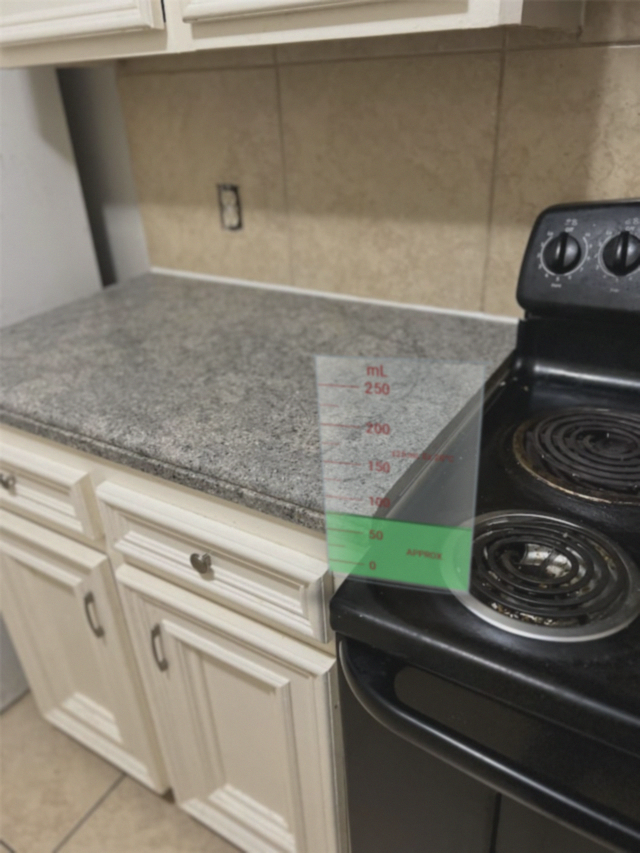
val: 75
